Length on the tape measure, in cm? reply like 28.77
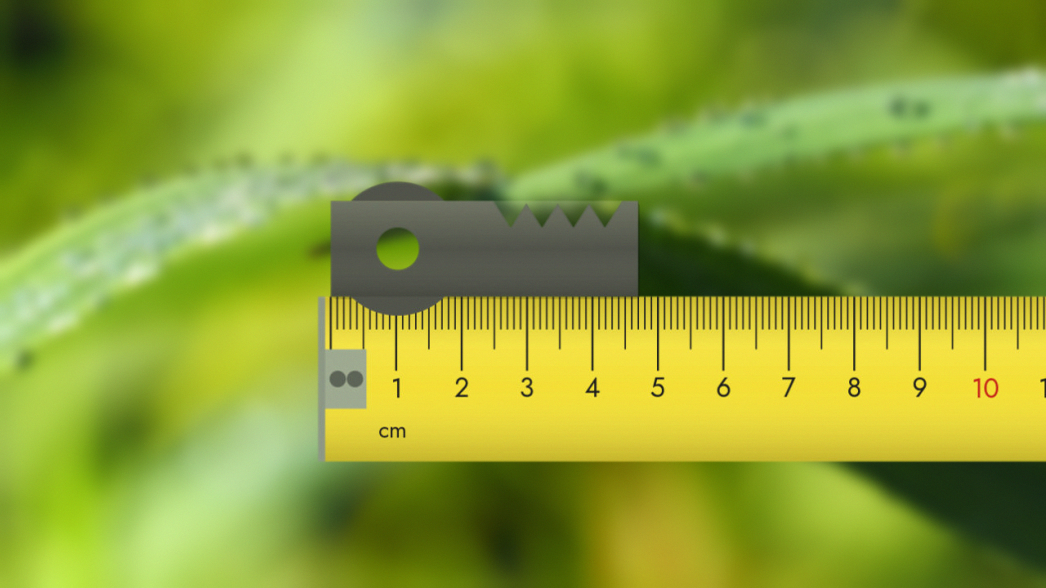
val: 4.7
